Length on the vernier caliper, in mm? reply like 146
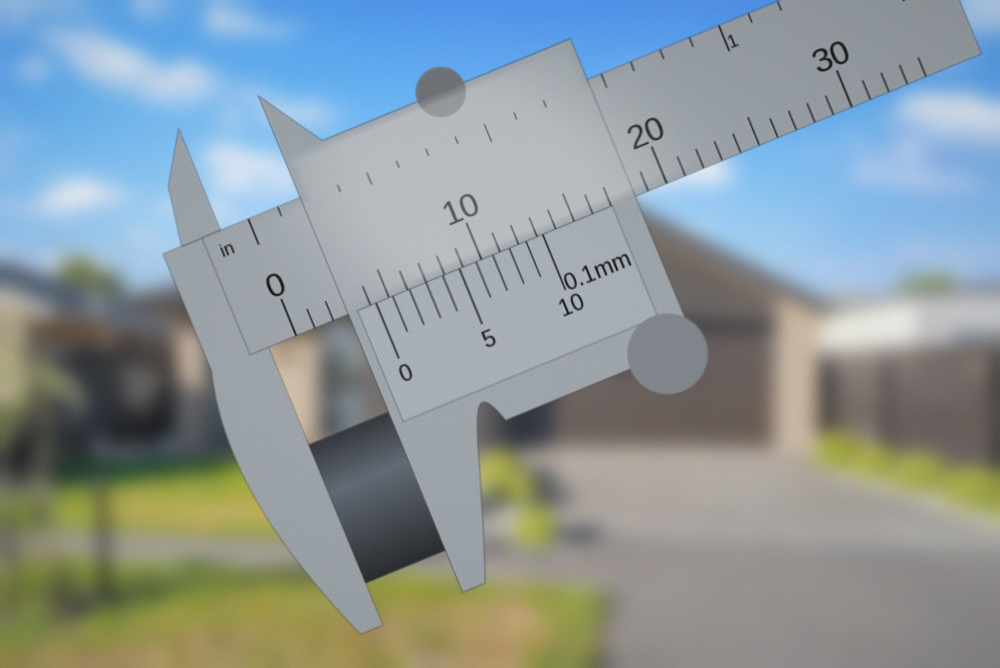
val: 4.3
